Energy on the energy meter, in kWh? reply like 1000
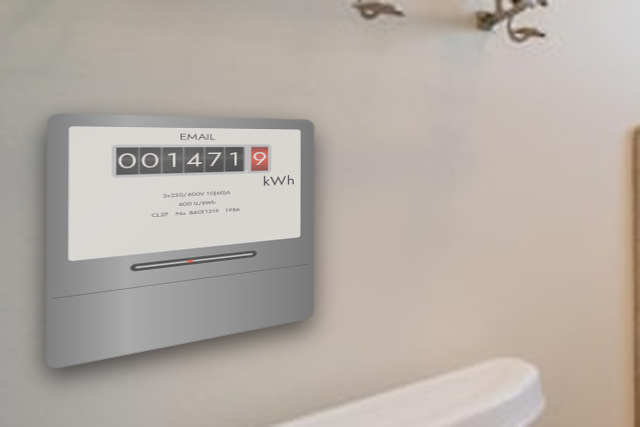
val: 1471.9
